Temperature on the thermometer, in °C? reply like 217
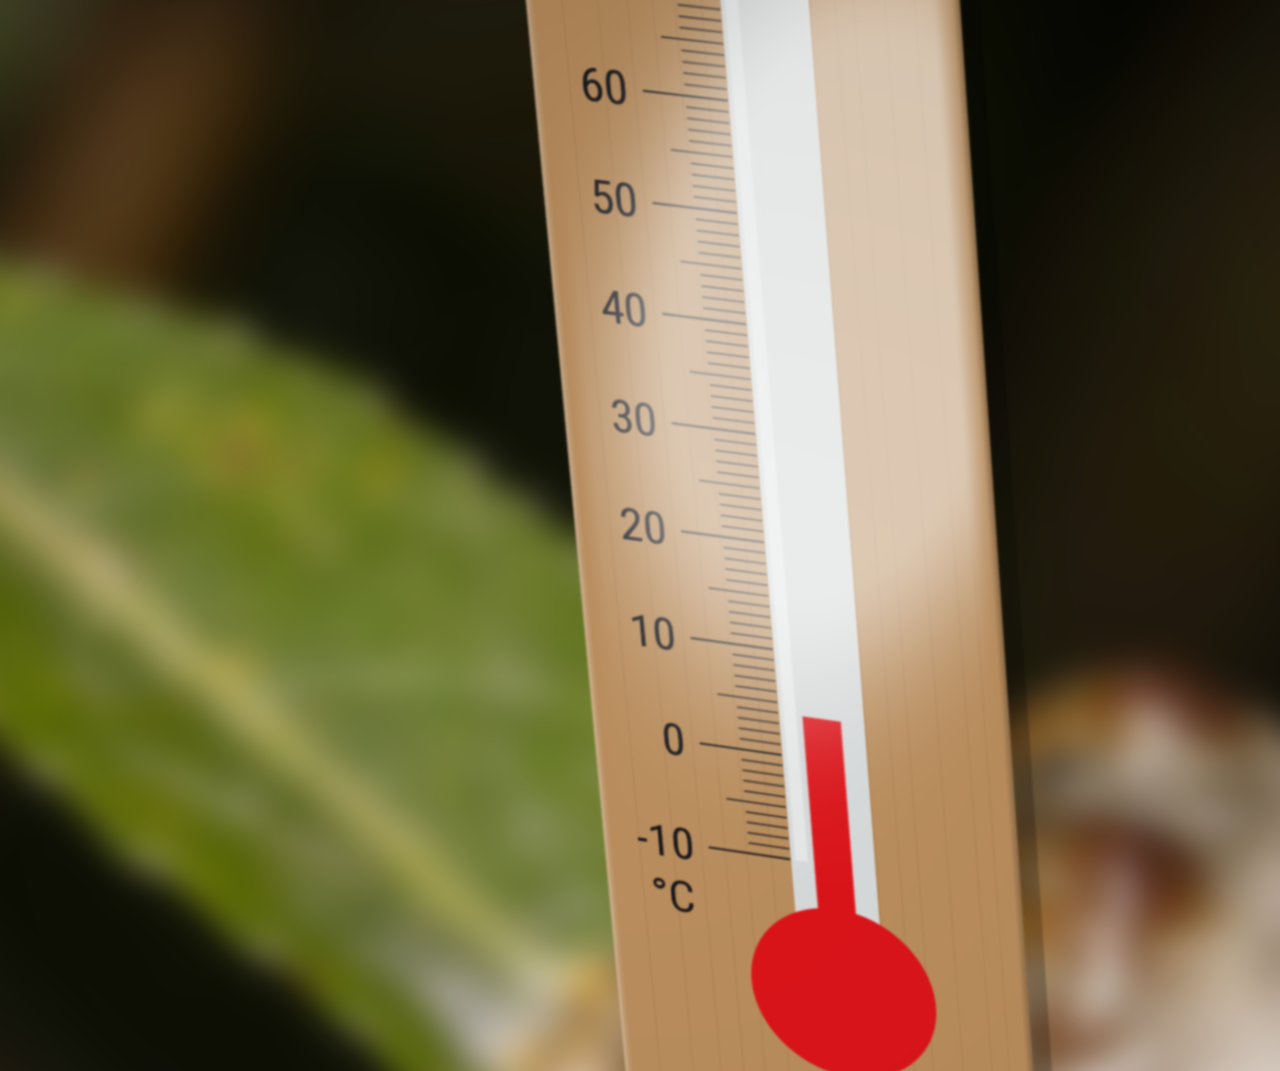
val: 4
